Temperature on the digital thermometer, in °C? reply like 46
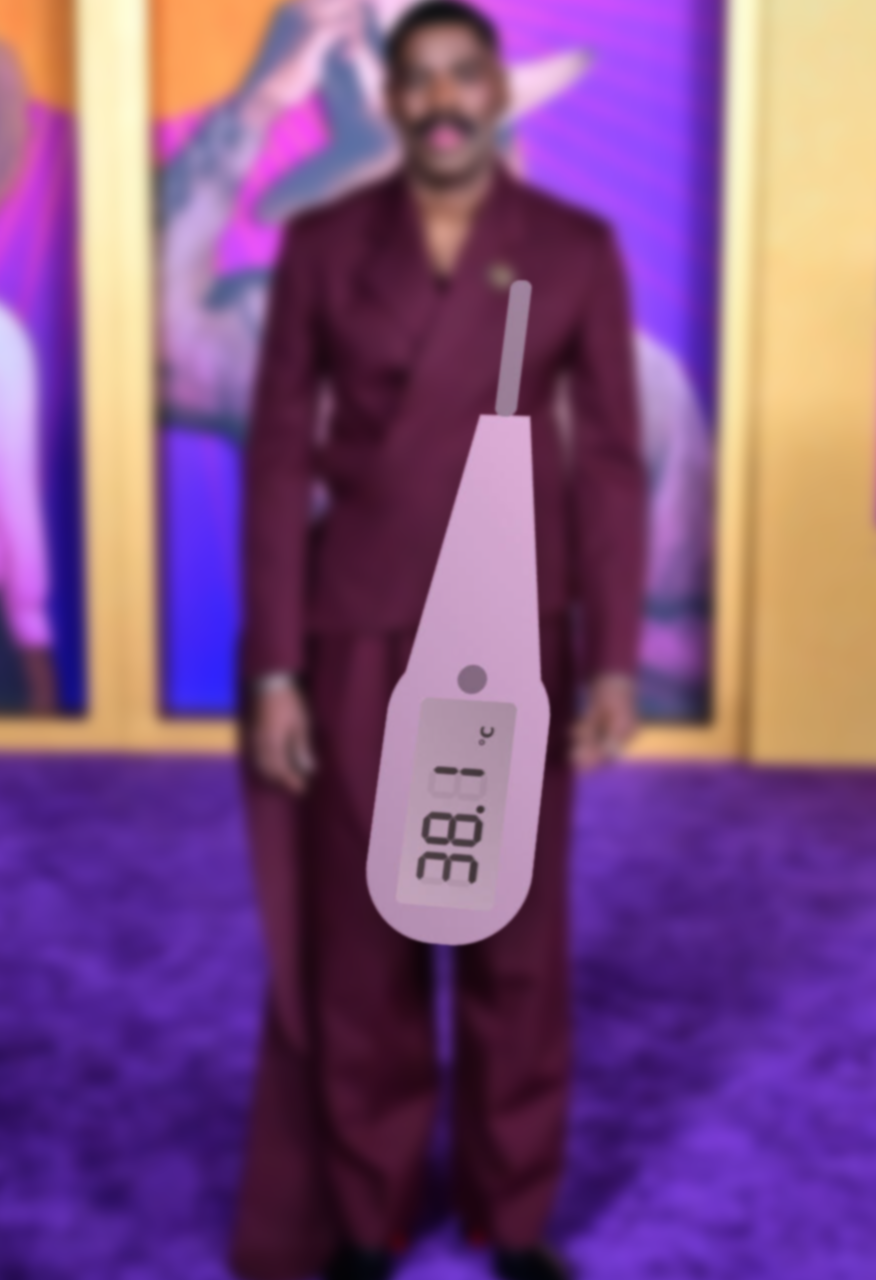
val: 38.1
